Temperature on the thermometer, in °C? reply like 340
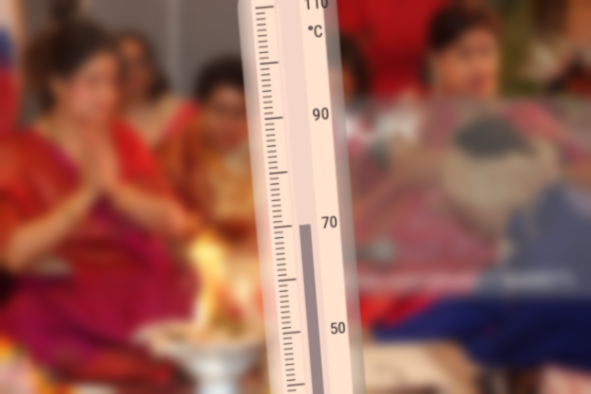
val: 70
